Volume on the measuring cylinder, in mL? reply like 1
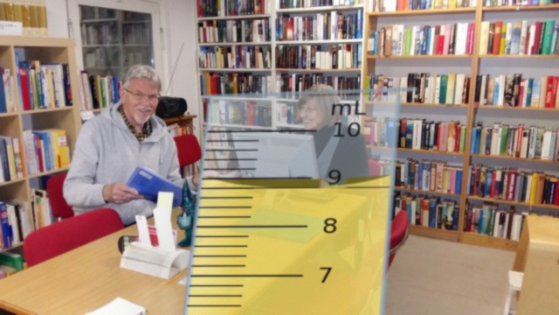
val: 8.8
